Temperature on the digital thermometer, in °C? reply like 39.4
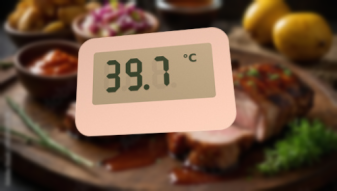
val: 39.7
